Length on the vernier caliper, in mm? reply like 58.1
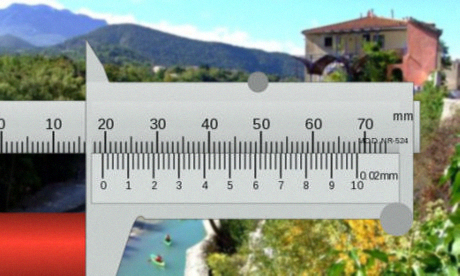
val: 19.5
